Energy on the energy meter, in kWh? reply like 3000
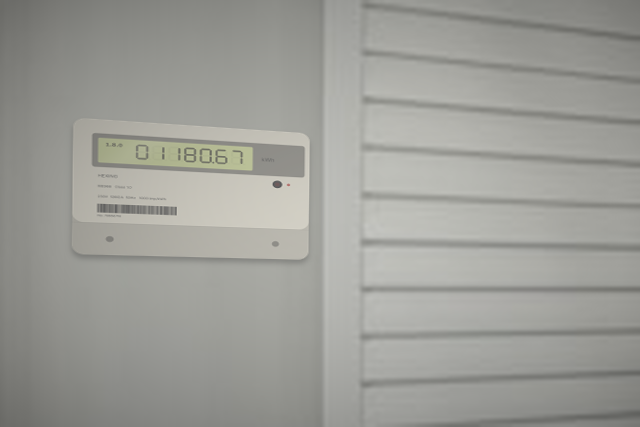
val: 1180.67
